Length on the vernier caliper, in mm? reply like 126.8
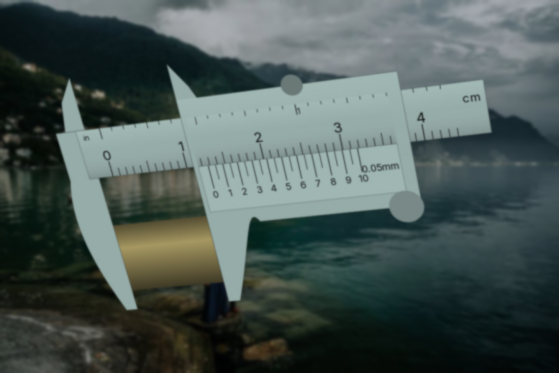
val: 12.8
